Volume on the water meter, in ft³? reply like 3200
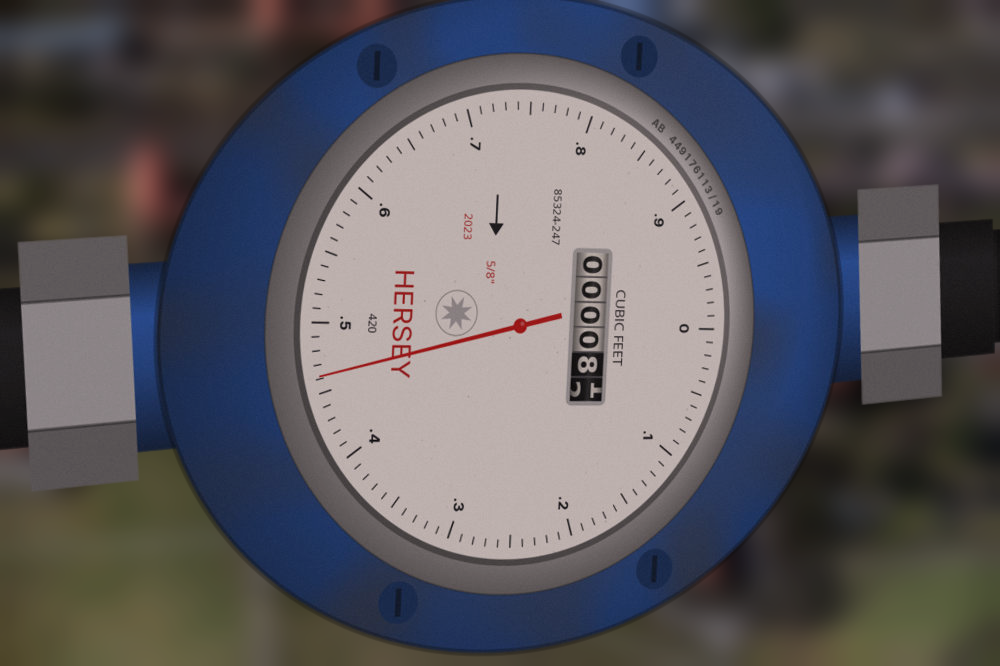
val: 81.46
